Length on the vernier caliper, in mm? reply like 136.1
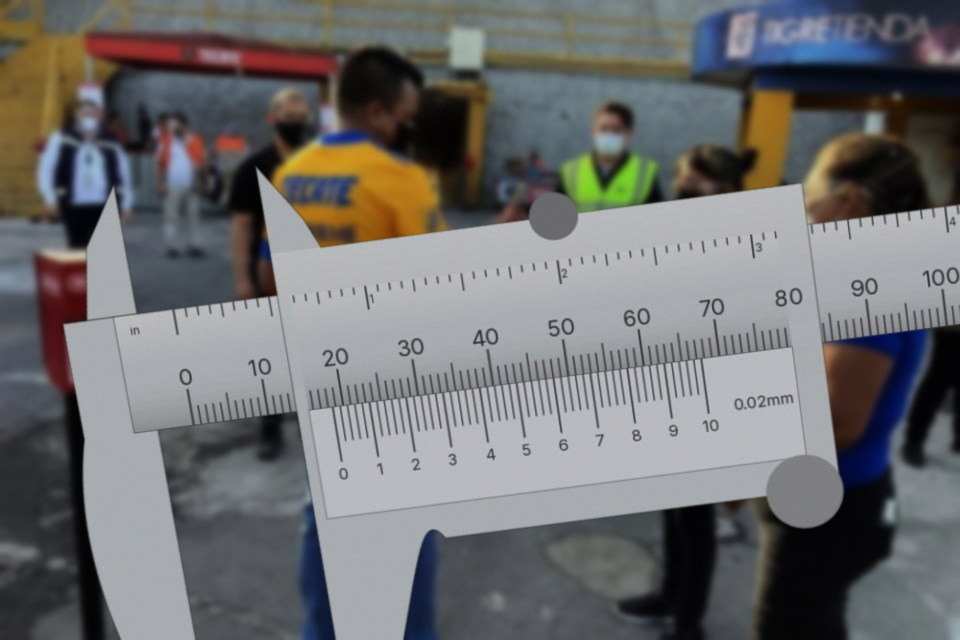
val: 18.6
